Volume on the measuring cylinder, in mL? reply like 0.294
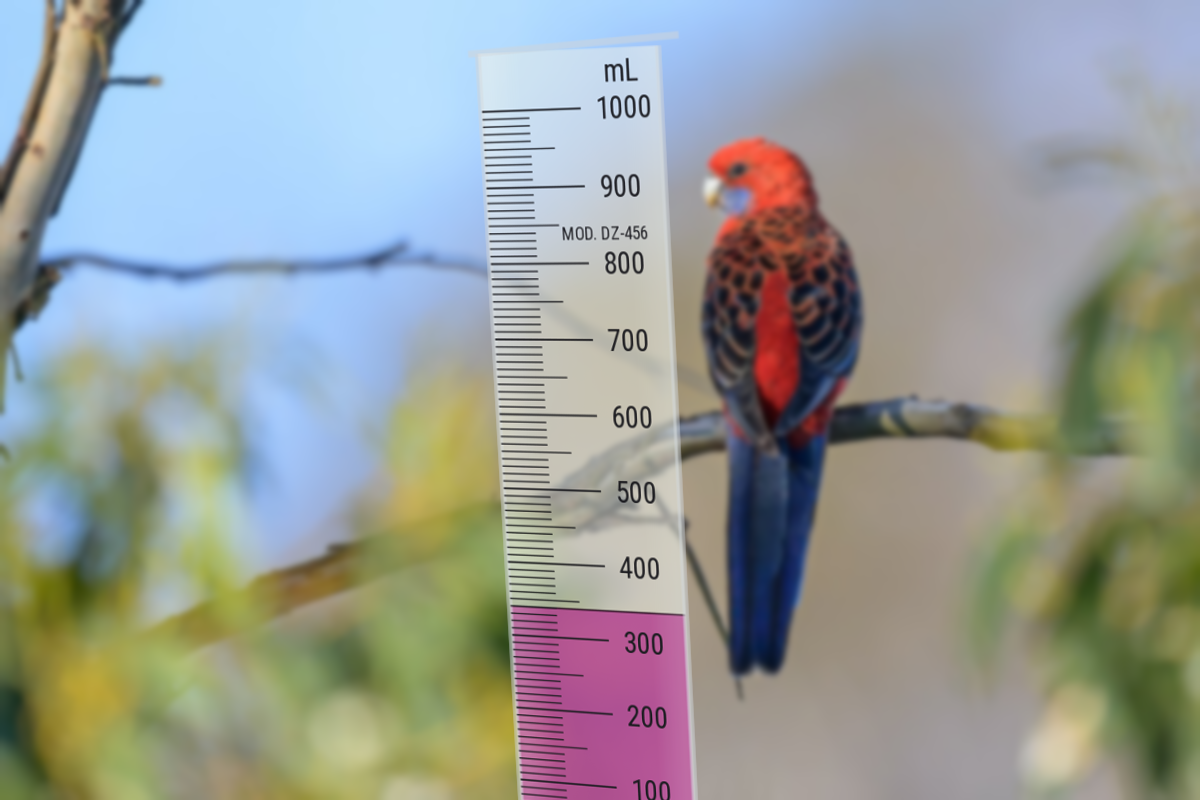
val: 340
